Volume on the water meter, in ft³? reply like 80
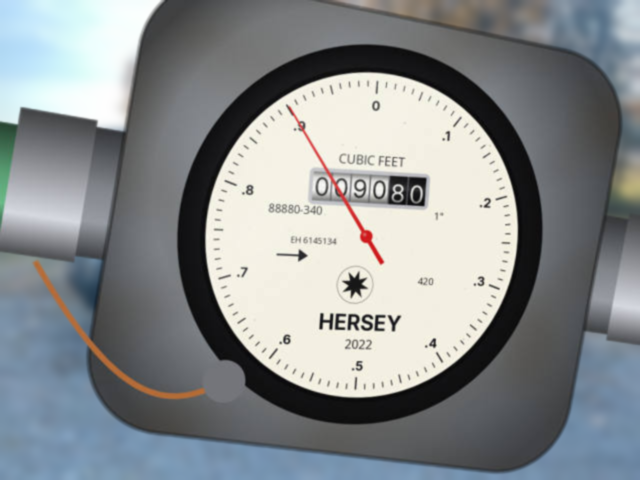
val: 9079.90
